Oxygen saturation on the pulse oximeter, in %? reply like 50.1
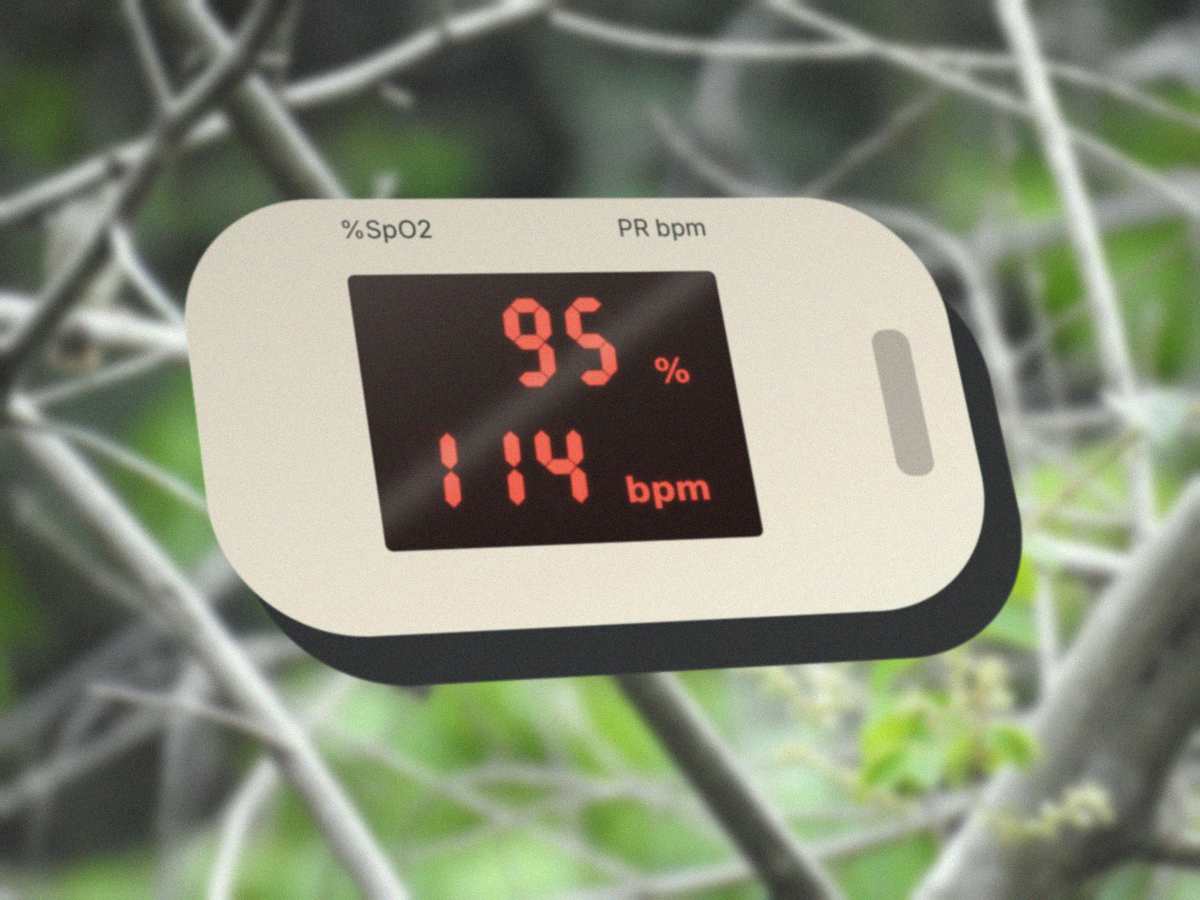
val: 95
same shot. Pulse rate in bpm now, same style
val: 114
